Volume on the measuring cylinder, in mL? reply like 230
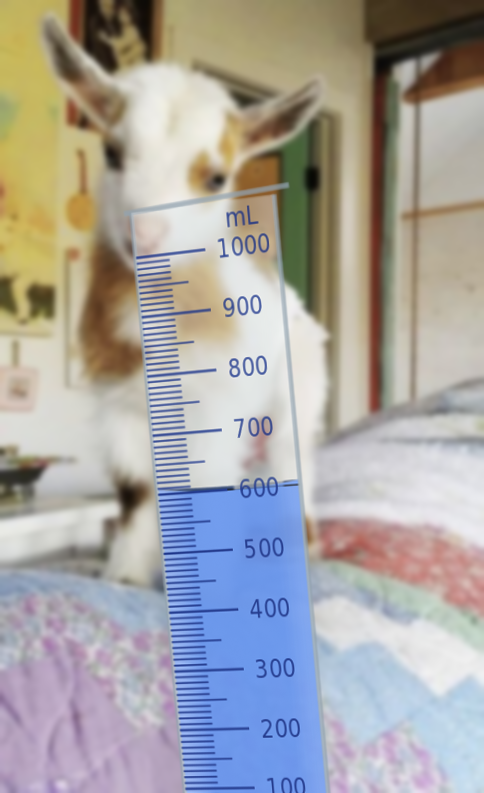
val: 600
